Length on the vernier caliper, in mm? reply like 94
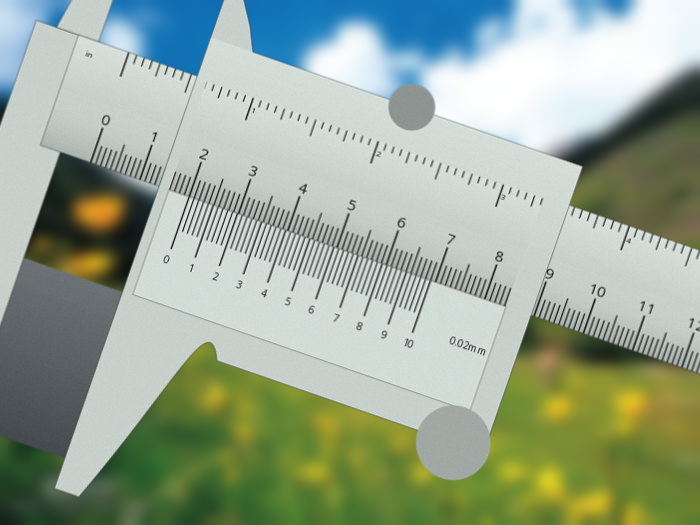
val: 20.0
